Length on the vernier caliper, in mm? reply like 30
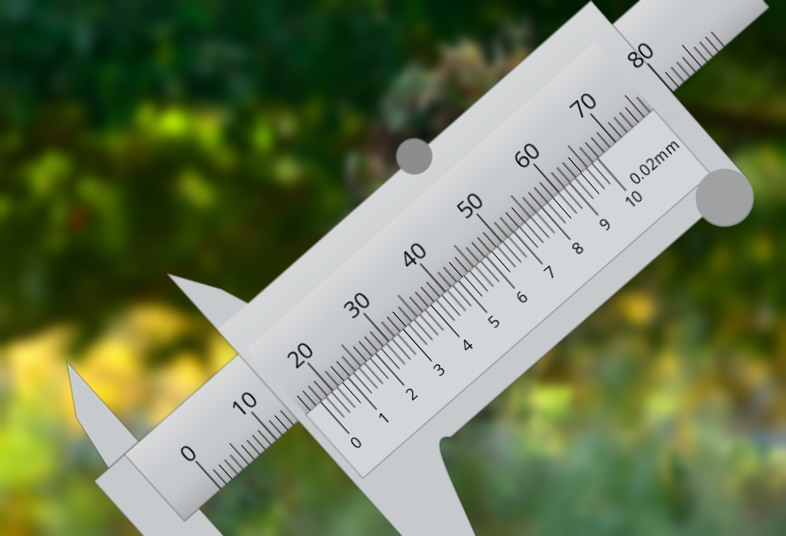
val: 17.8
